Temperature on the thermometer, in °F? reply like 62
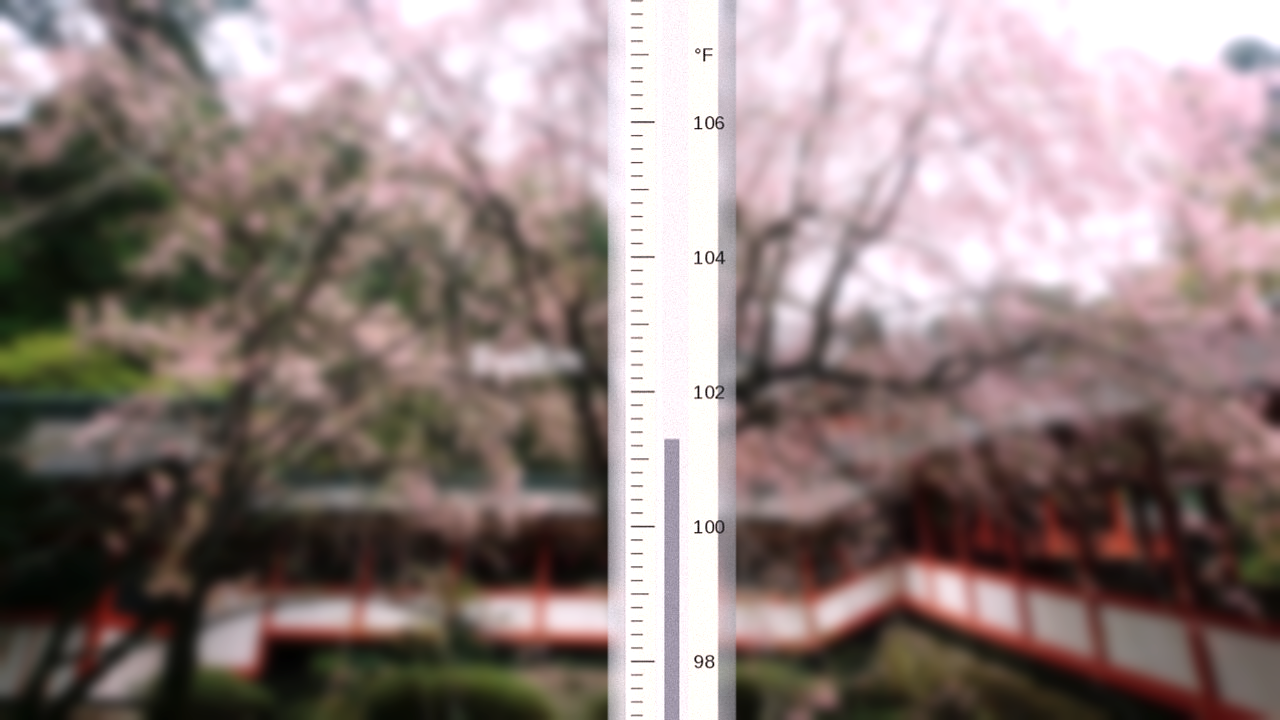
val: 101.3
